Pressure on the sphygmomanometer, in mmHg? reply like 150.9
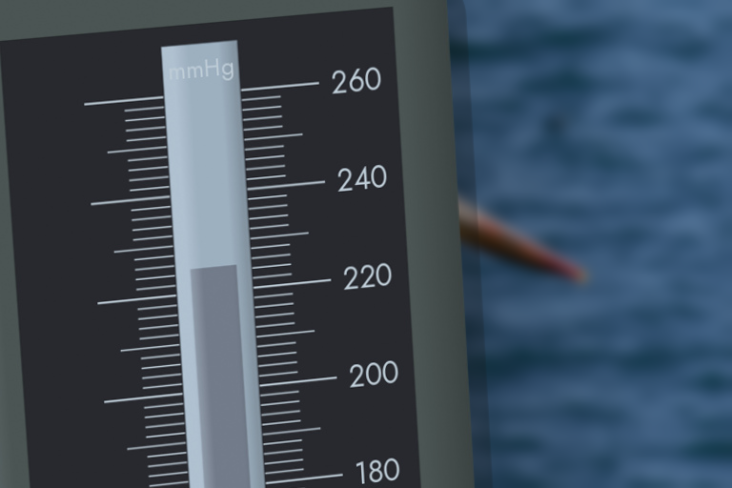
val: 225
